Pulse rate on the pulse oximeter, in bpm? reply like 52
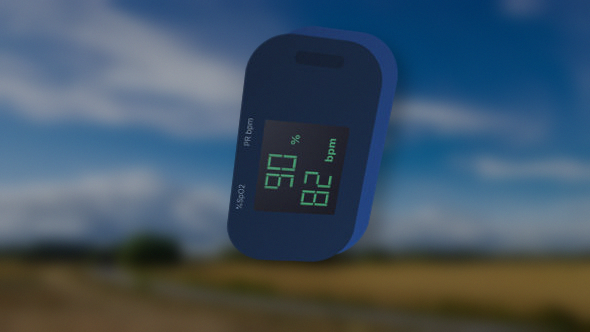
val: 82
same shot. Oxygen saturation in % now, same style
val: 90
